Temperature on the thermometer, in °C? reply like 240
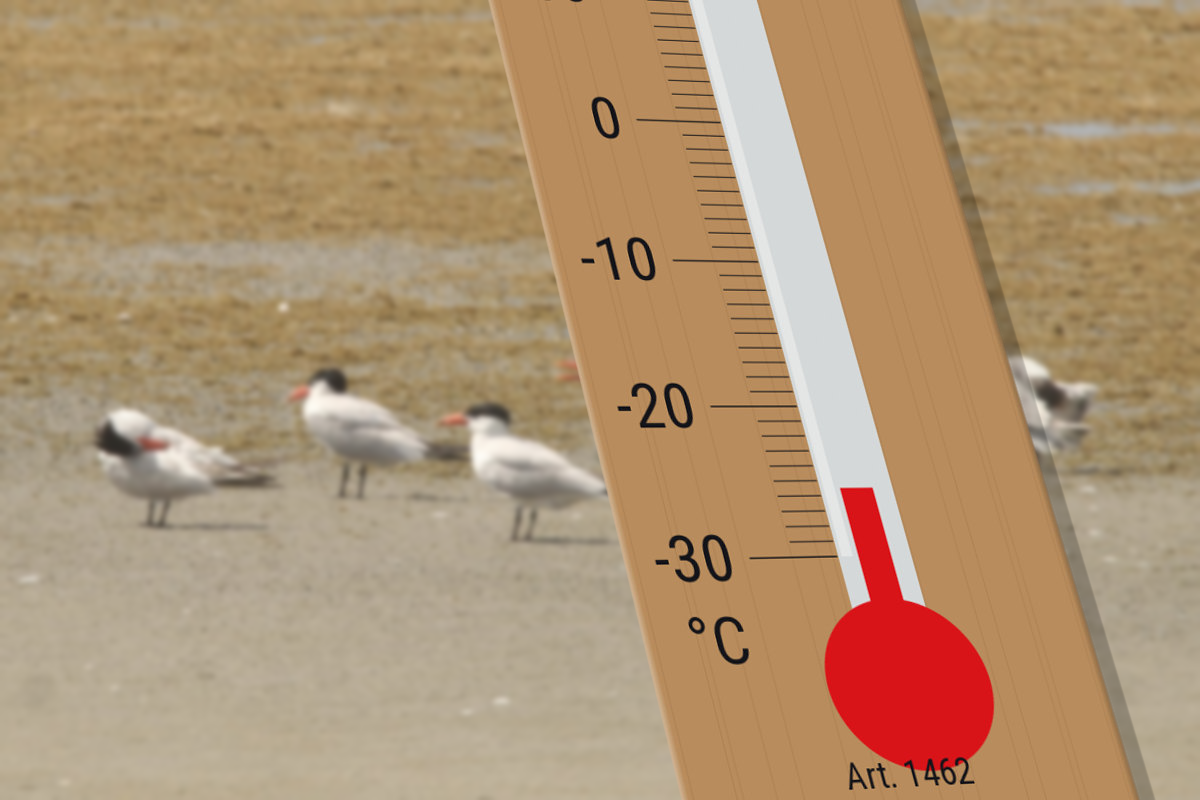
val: -25.5
